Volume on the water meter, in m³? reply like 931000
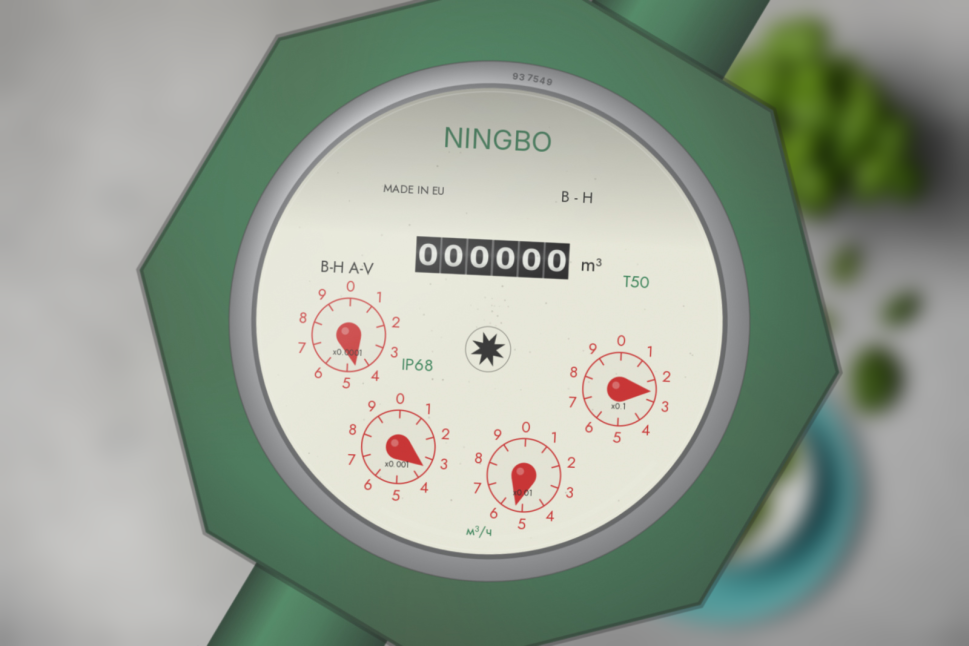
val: 0.2534
